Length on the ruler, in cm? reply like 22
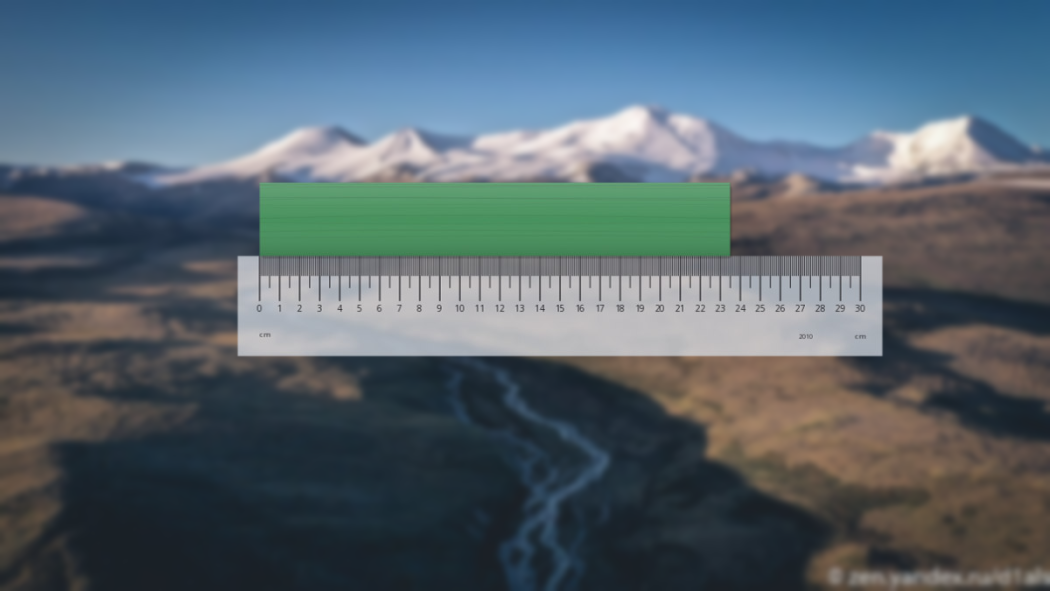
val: 23.5
